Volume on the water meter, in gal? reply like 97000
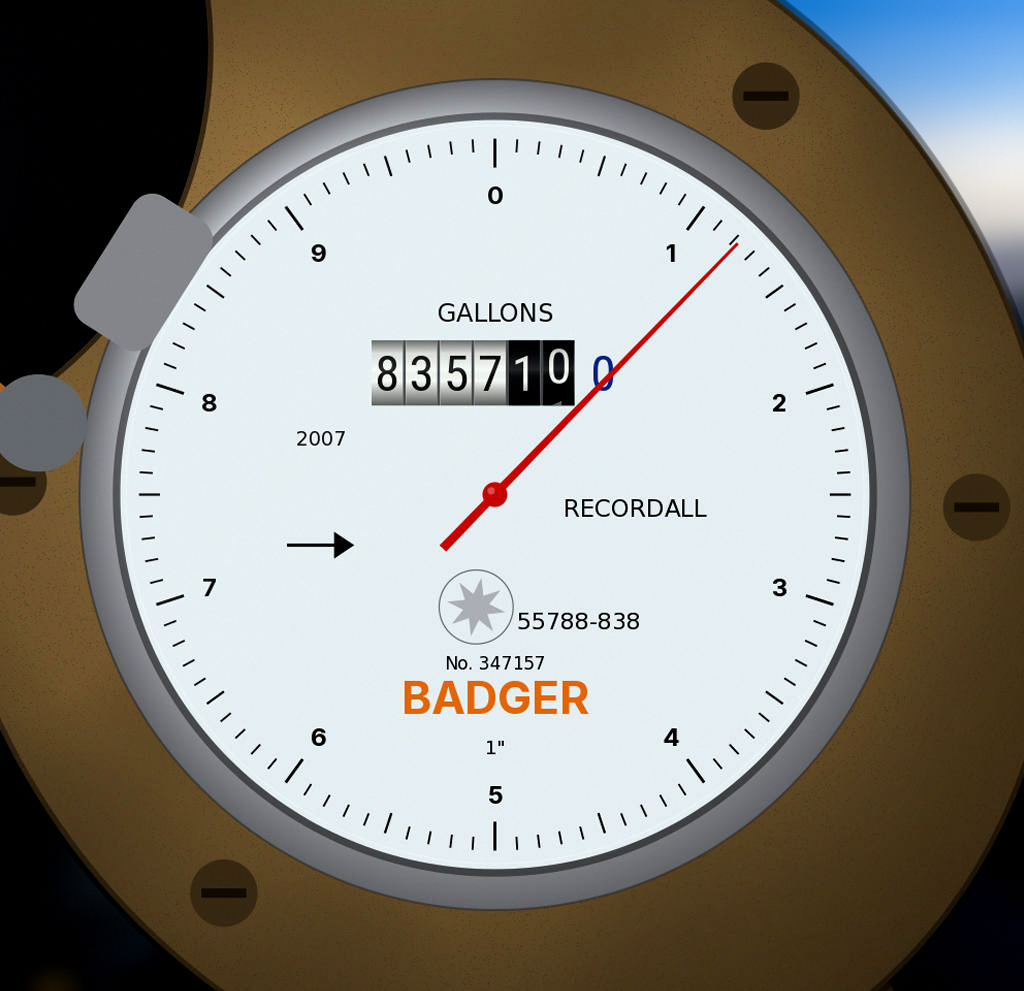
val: 8357101.2
